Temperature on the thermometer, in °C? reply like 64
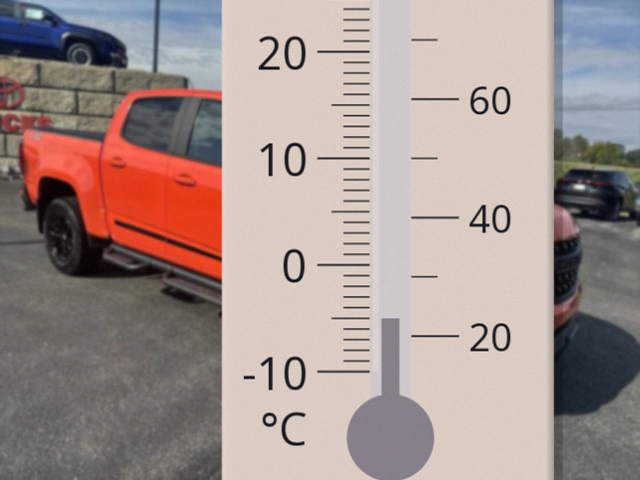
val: -5
